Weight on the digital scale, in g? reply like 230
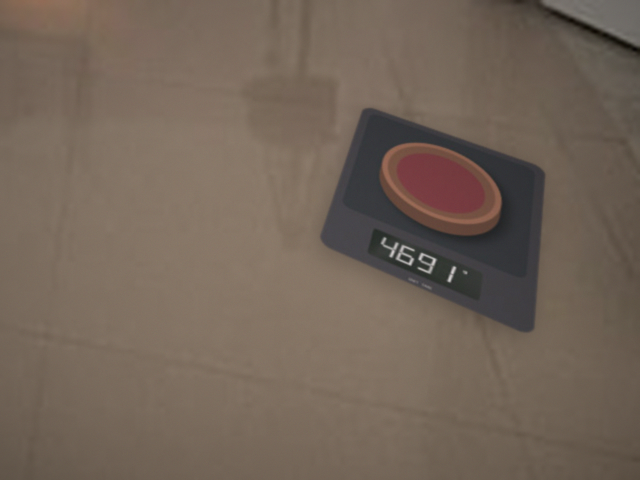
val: 4691
